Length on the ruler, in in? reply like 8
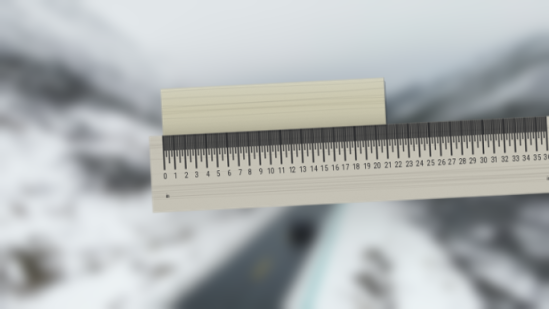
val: 21
